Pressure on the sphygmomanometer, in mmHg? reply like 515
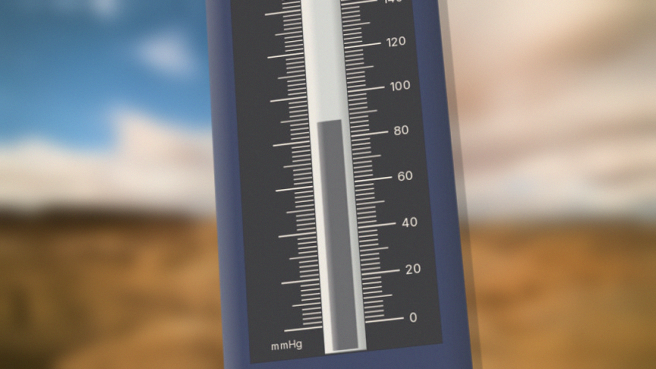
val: 88
